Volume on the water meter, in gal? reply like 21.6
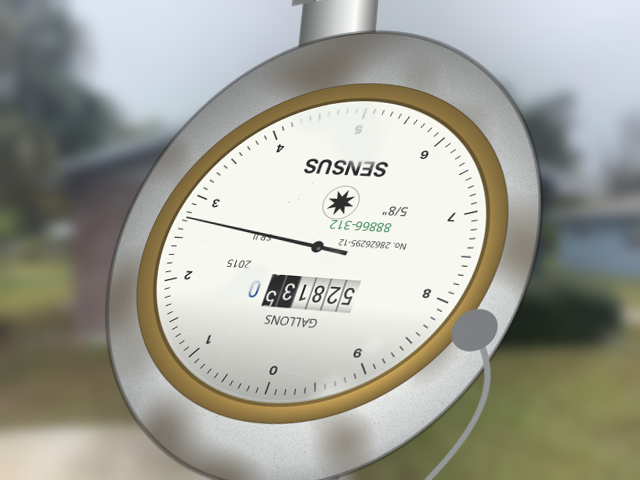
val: 5281352.7
